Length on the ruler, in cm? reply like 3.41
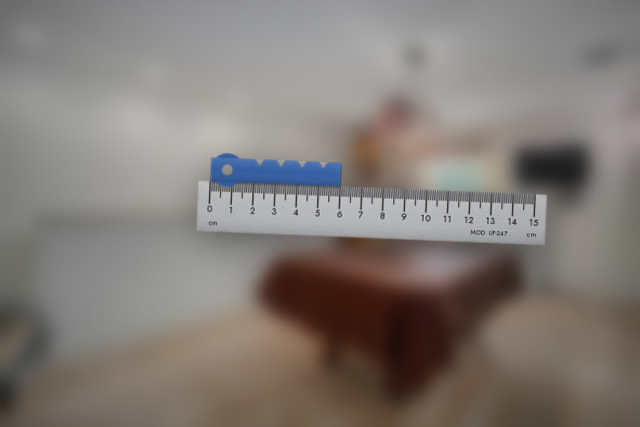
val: 6
